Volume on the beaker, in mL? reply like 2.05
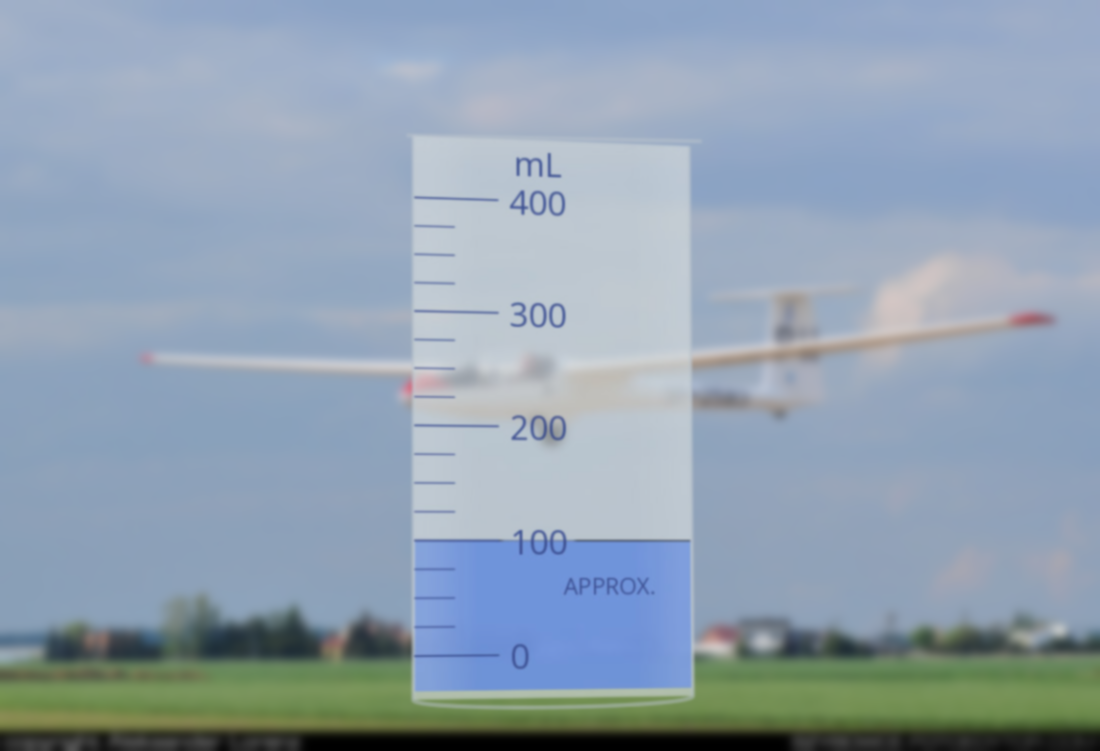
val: 100
